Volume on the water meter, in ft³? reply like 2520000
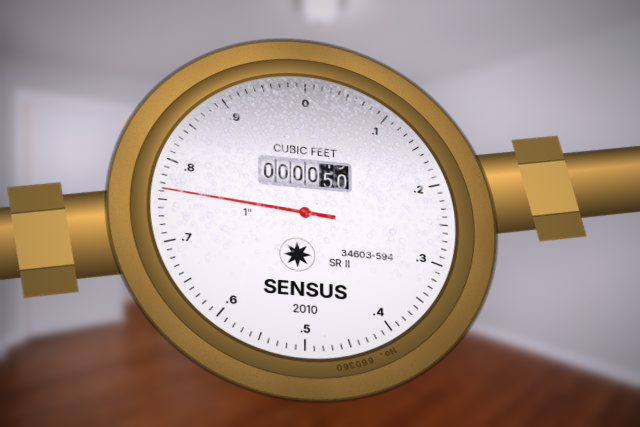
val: 49.76
